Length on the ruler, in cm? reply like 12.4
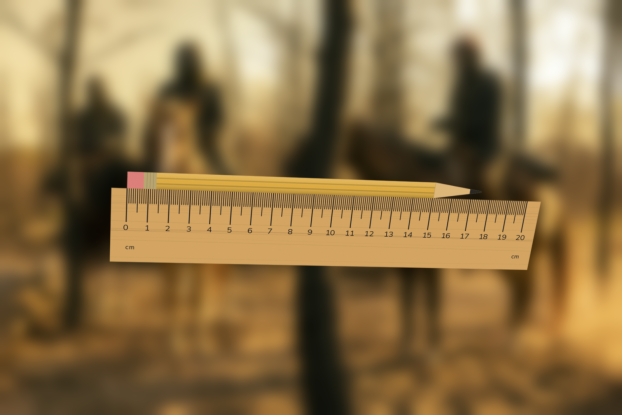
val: 17.5
